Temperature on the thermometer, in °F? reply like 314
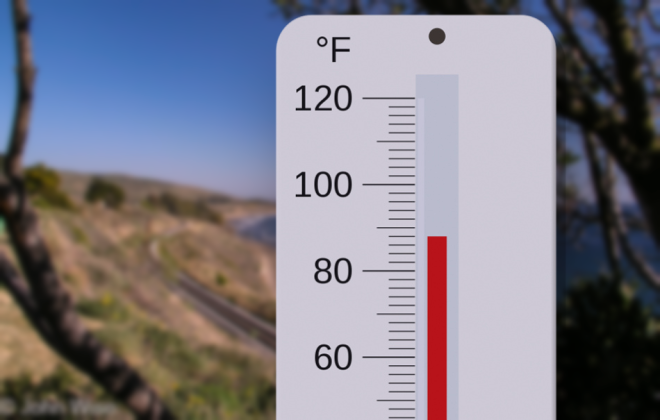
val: 88
